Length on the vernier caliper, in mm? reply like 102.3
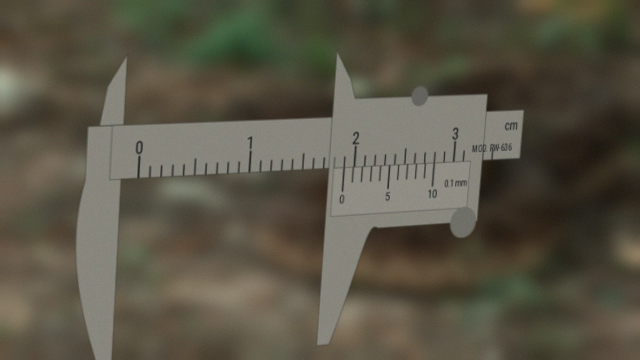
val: 19.0
